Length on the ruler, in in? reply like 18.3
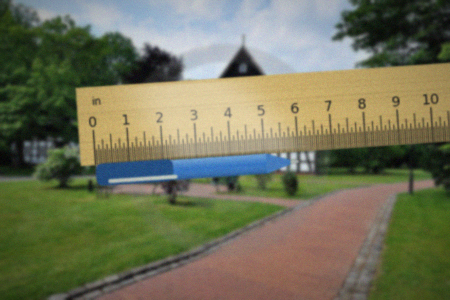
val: 6
